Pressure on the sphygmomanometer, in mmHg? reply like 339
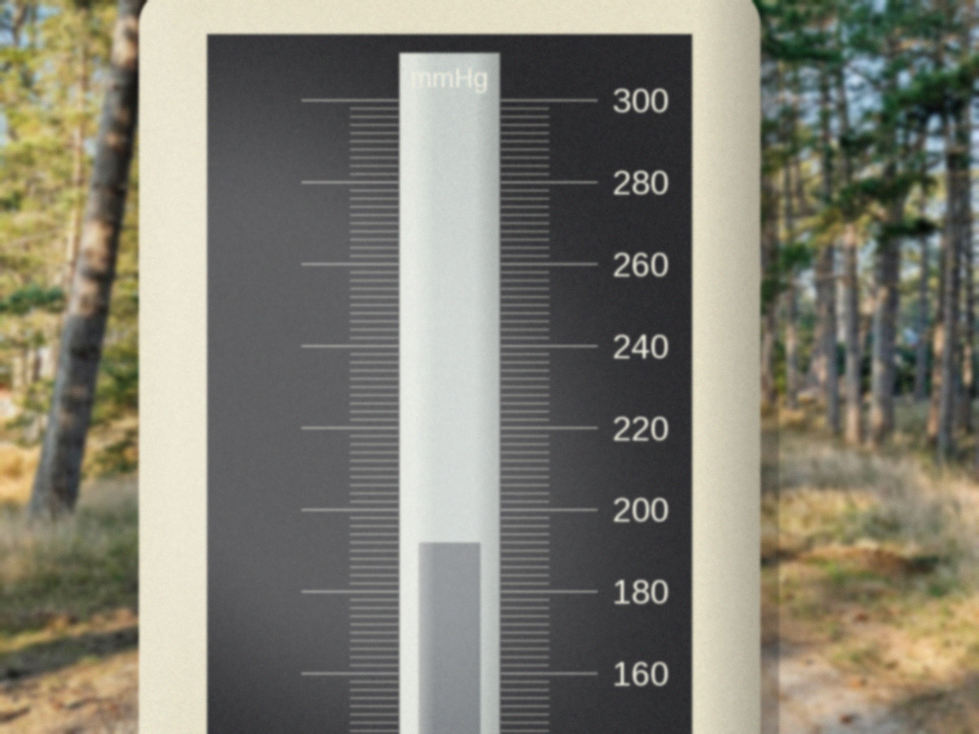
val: 192
